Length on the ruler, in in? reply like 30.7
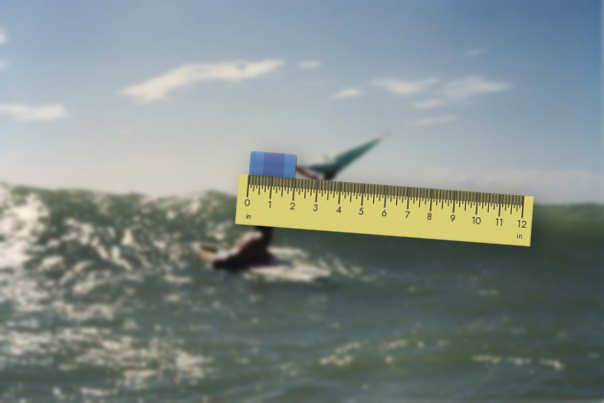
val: 2
